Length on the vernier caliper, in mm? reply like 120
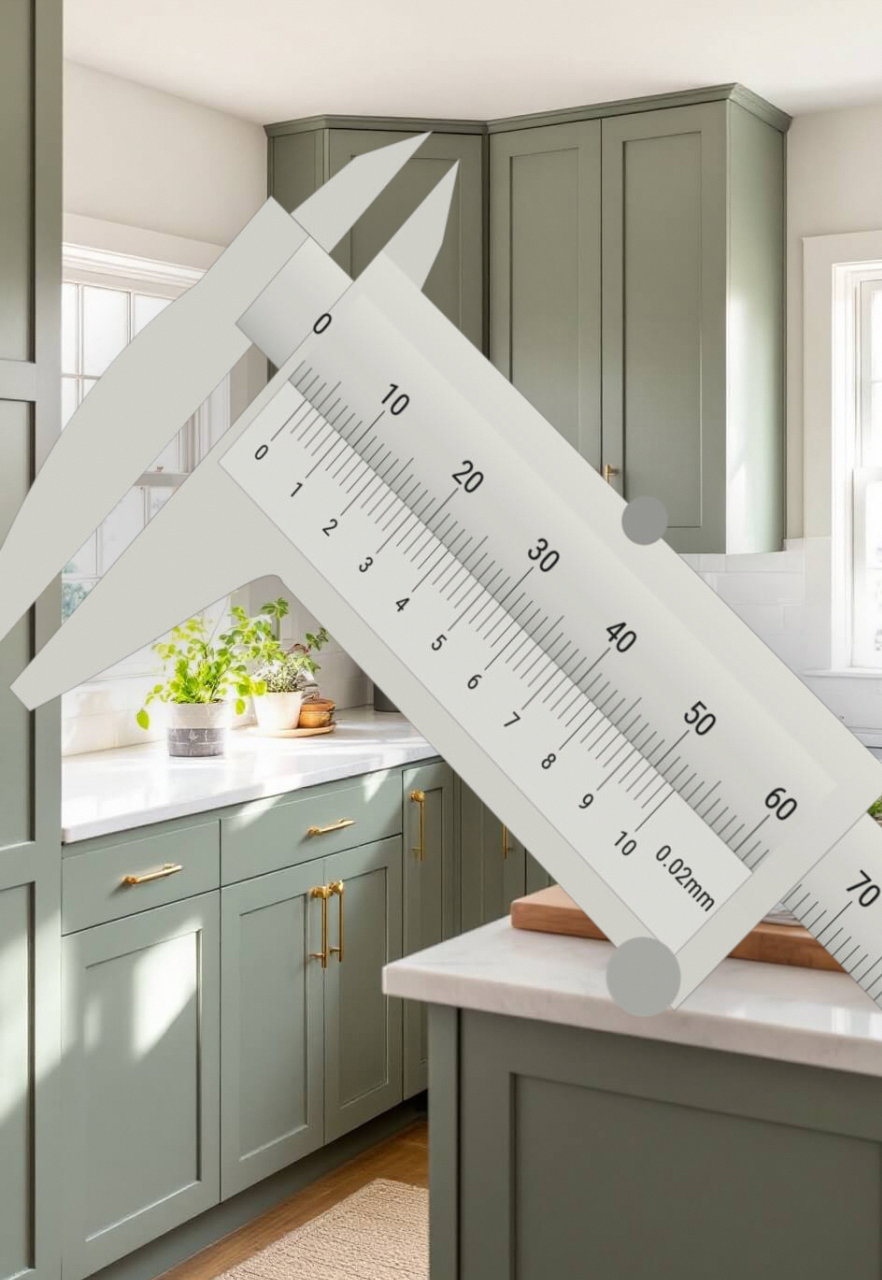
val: 3.6
